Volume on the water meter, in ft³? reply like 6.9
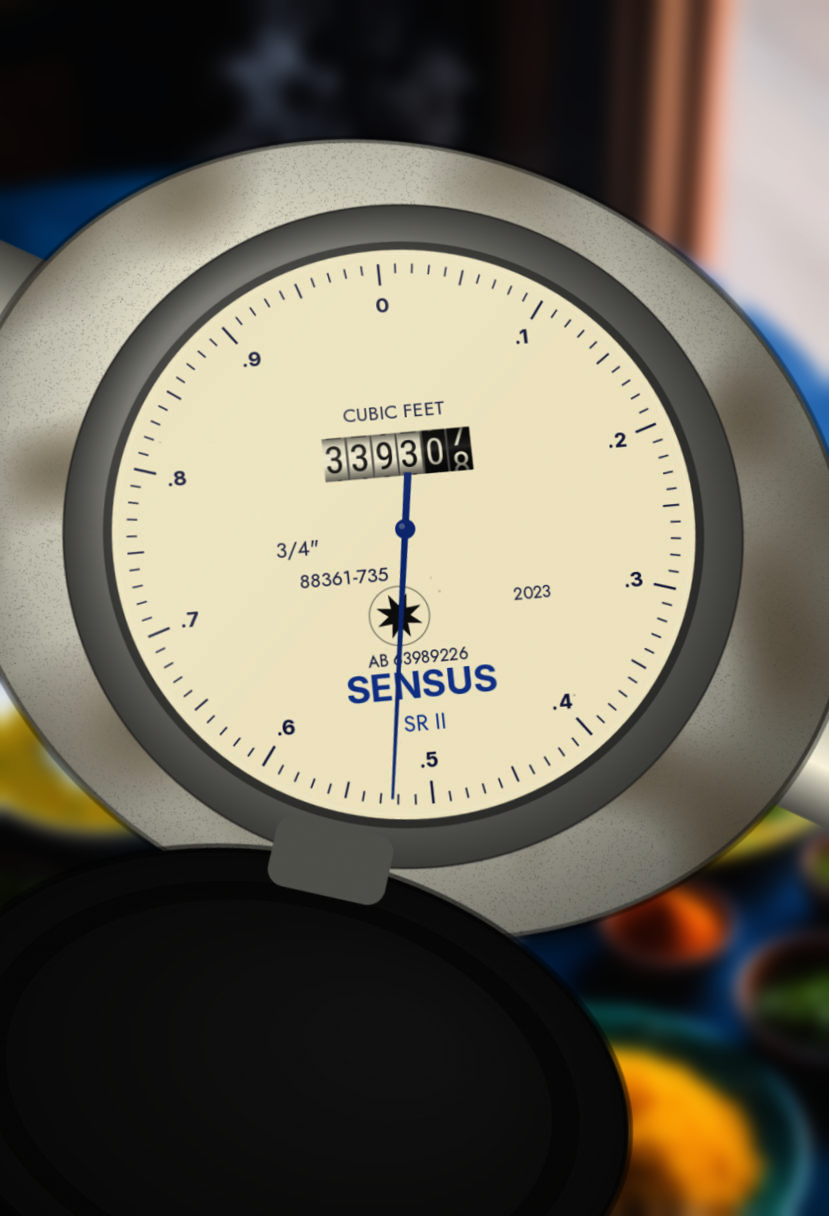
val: 339307.52
